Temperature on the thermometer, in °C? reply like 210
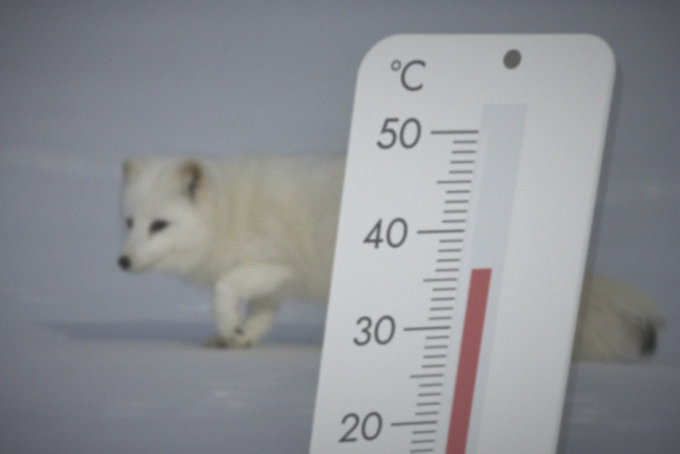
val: 36
